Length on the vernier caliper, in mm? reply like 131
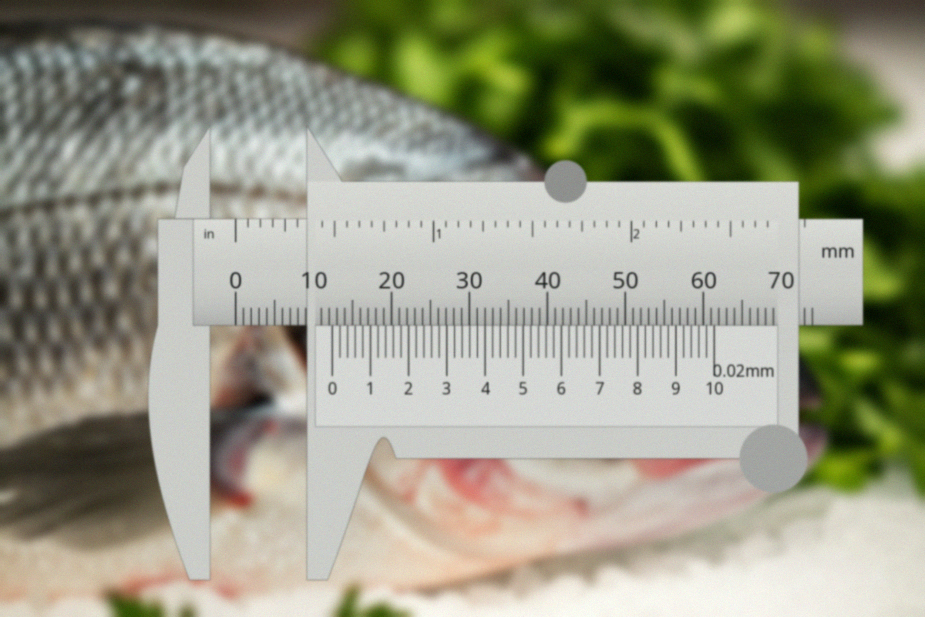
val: 12.4
